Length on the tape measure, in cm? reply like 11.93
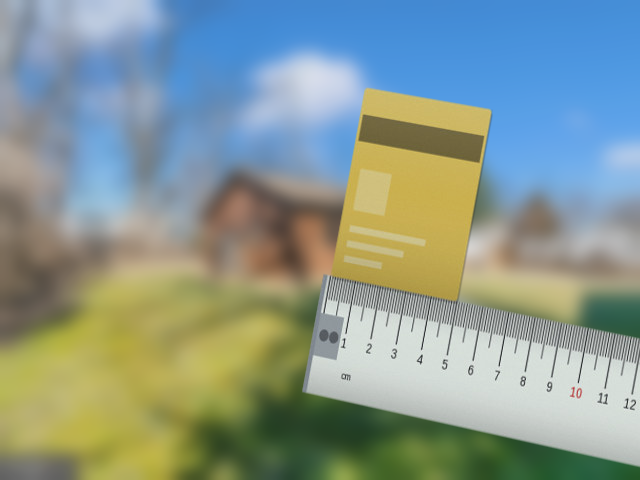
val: 5
